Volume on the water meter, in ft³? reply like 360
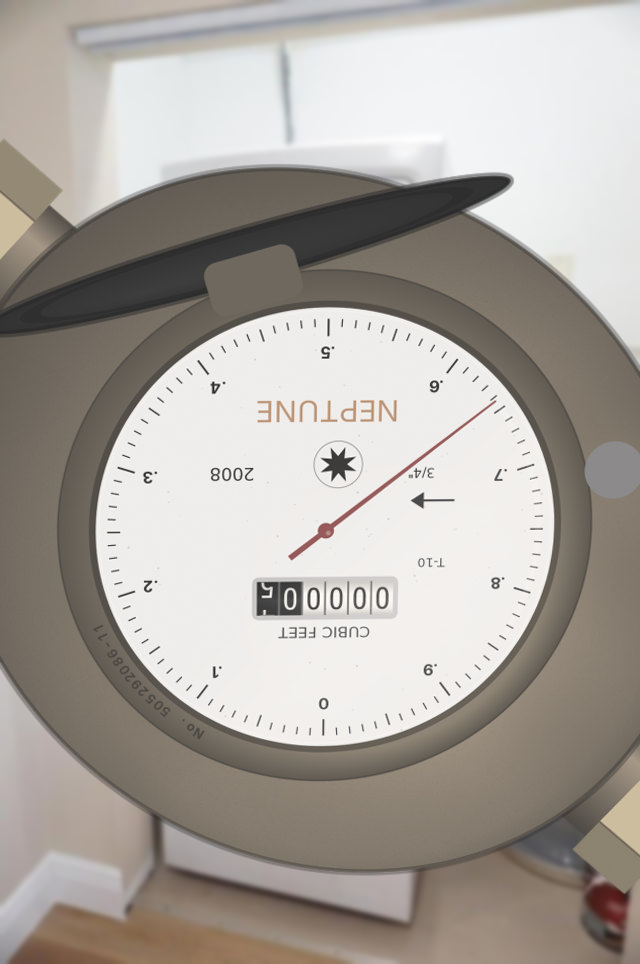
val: 4.64
